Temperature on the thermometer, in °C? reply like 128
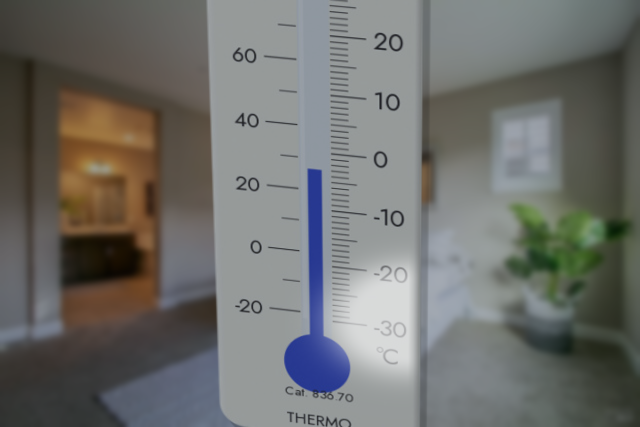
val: -3
